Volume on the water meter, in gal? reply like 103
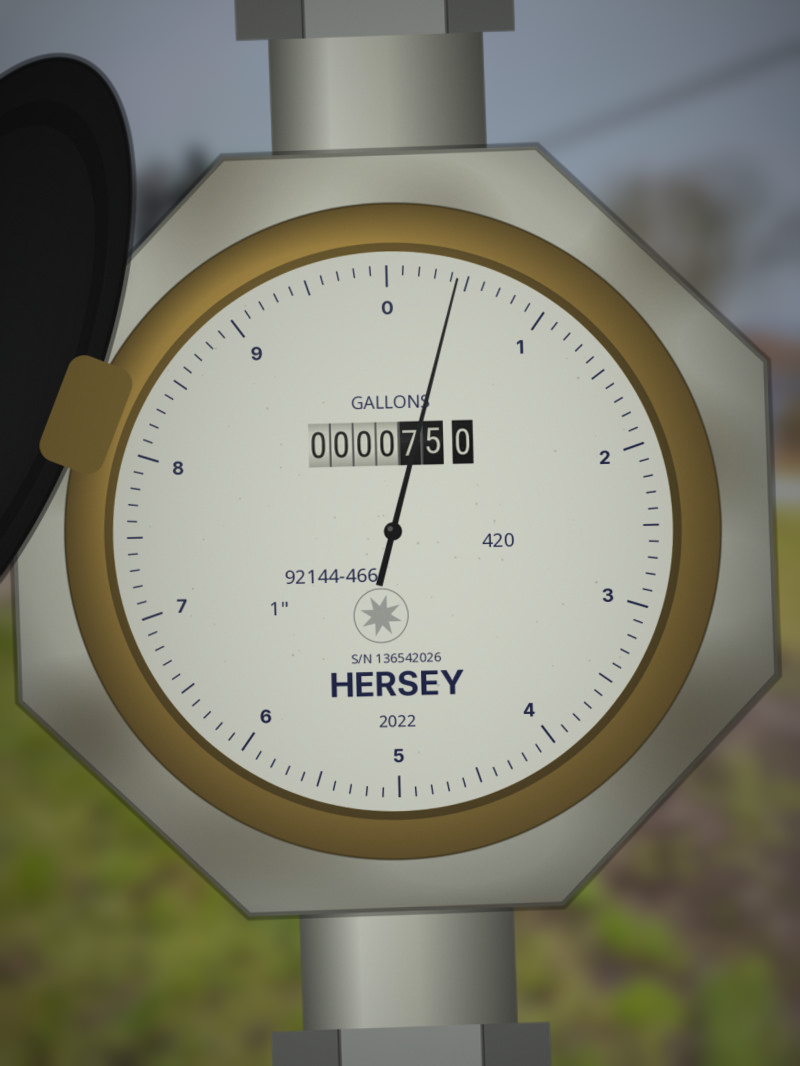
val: 750.4
